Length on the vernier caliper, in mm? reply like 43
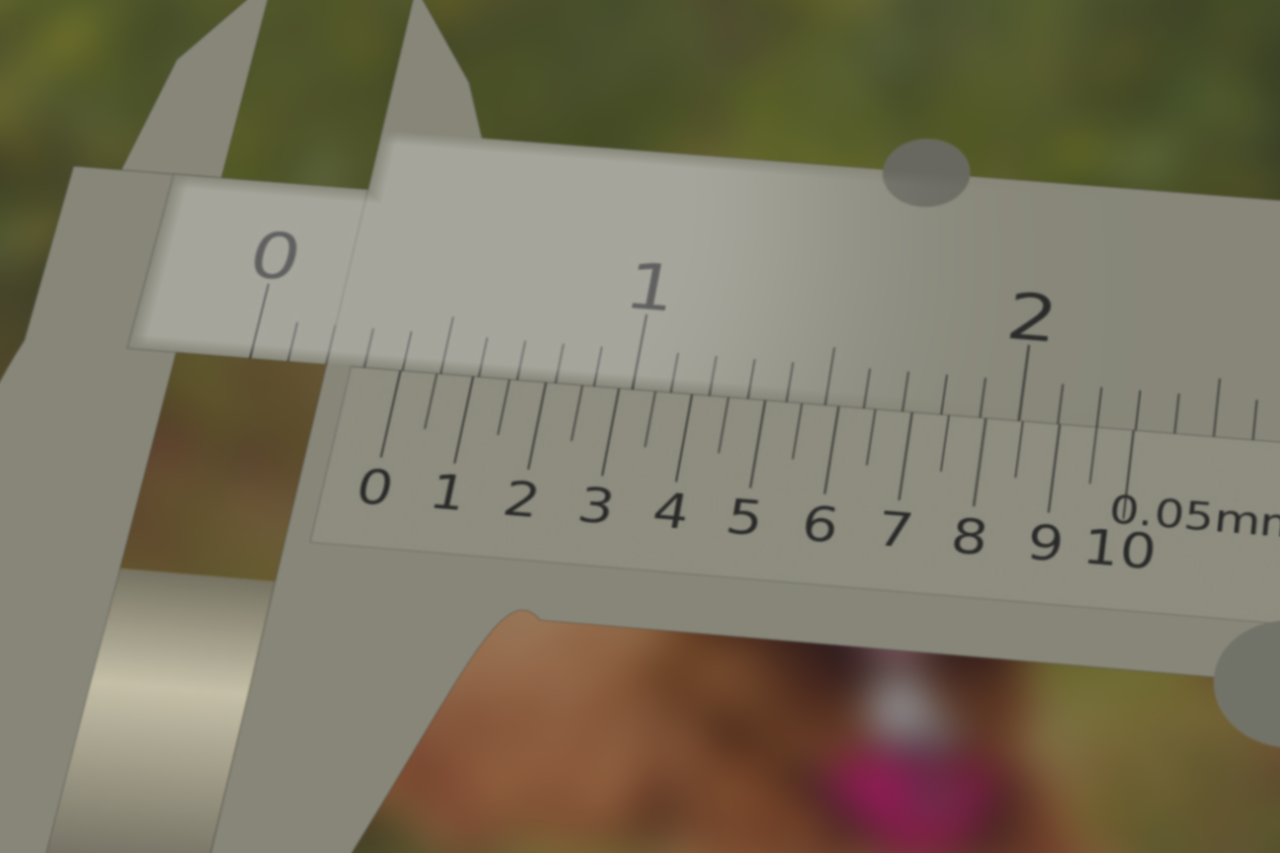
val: 3.95
